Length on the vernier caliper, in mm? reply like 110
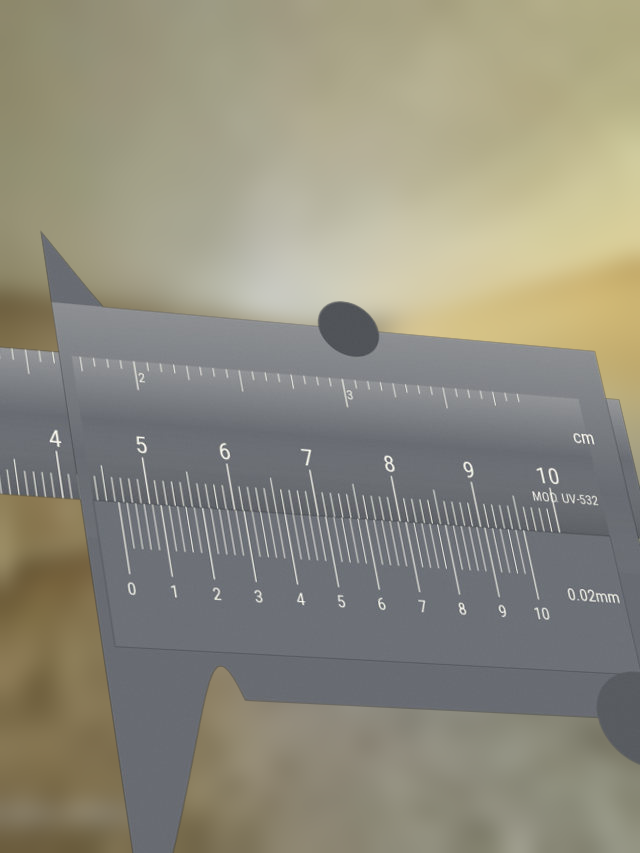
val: 46.4
